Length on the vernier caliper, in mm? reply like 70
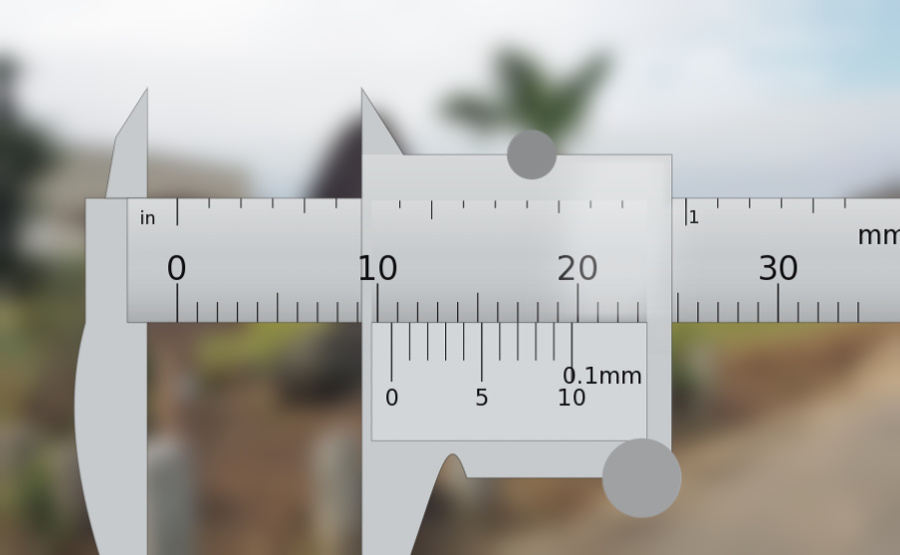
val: 10.7
